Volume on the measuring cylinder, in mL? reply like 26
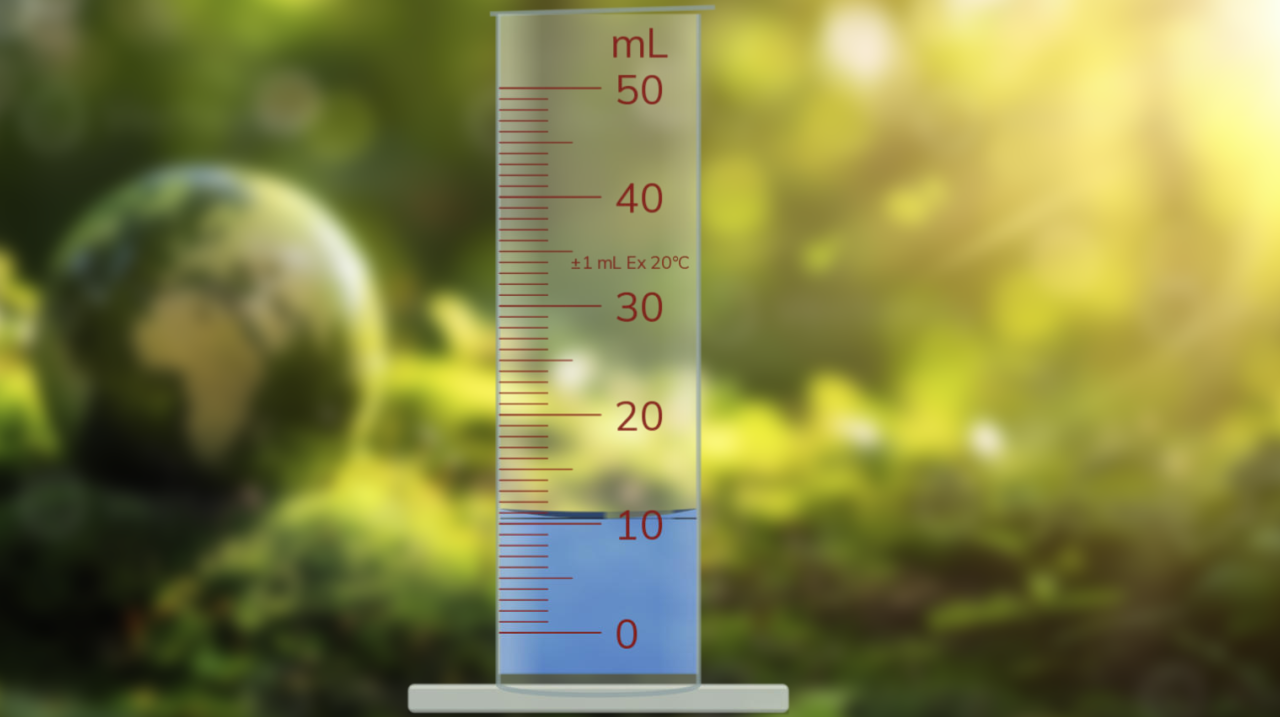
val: 10.5
